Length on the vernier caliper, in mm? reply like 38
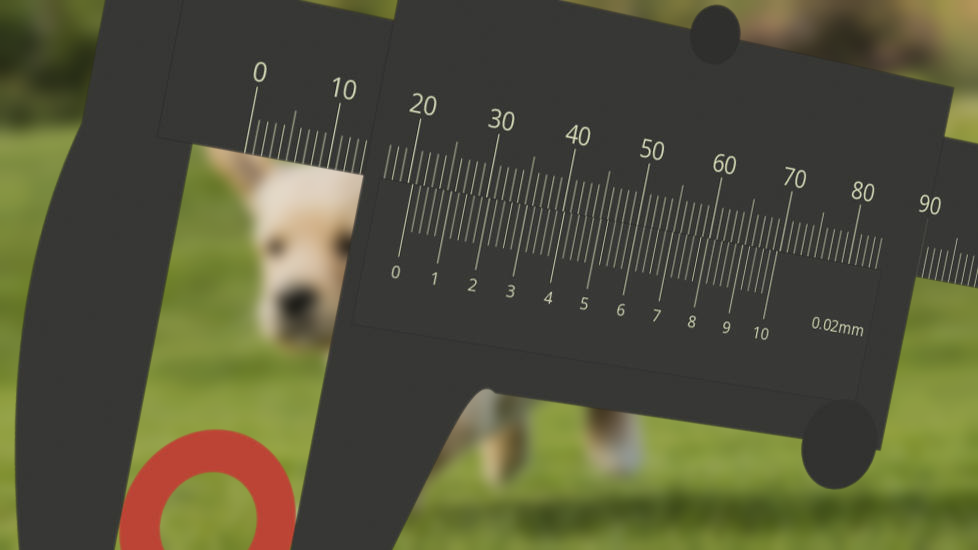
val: 20.6
